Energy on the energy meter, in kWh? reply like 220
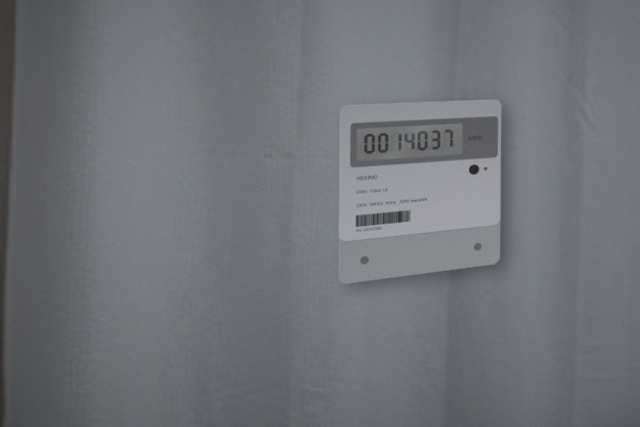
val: 14037
